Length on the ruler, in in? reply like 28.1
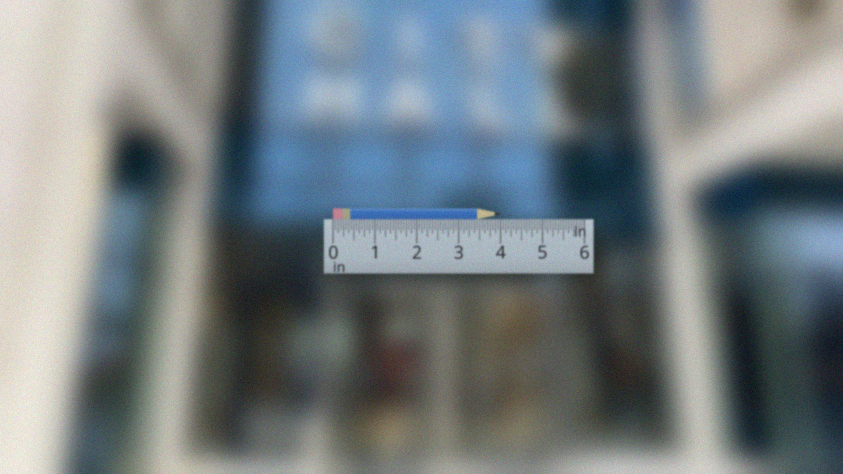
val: 4
